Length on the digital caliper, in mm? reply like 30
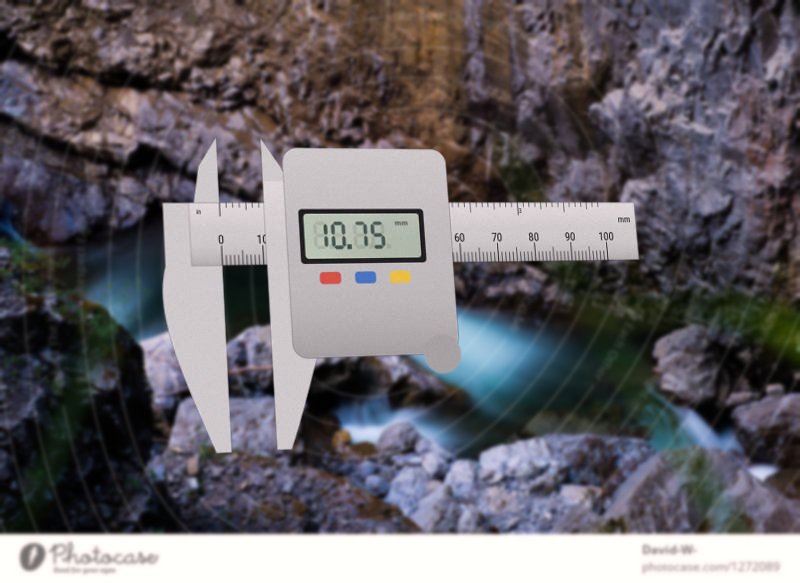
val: 10.75
